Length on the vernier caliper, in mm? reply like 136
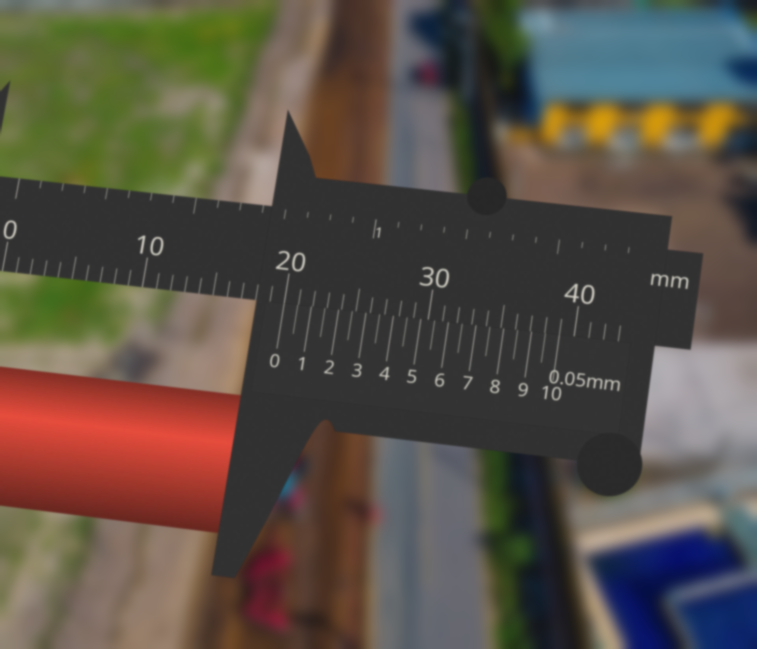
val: 20.0
